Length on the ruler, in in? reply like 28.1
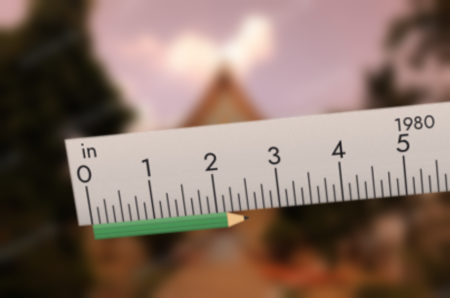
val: 2.5
